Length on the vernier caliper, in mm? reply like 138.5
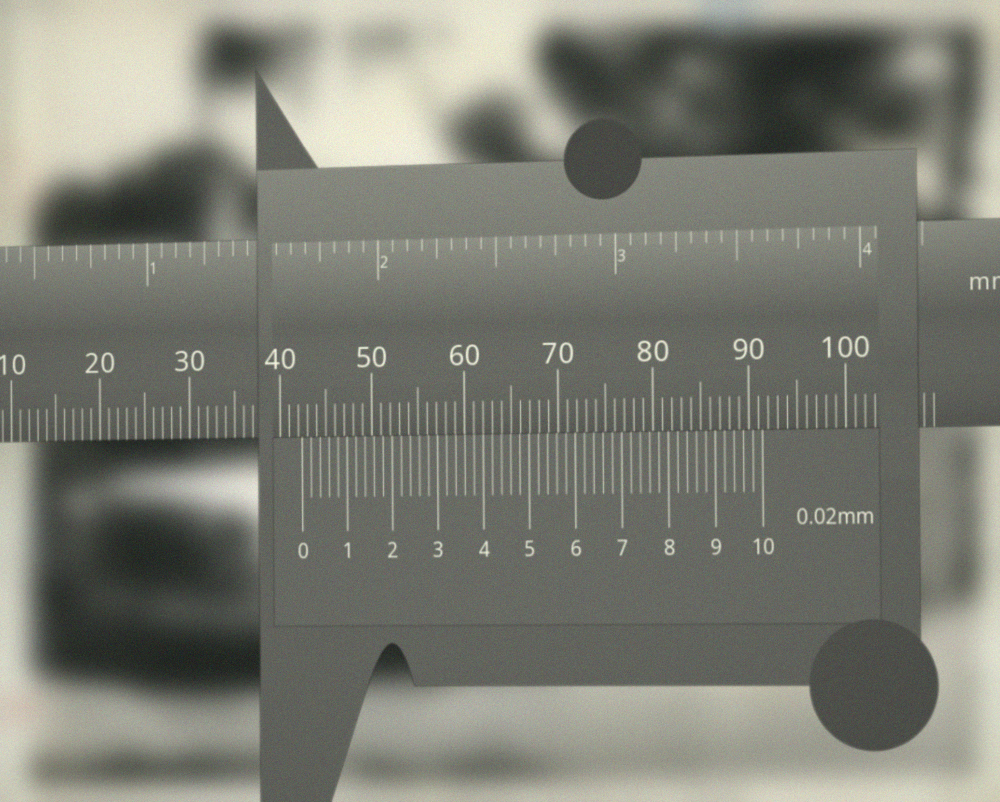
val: 42.4
